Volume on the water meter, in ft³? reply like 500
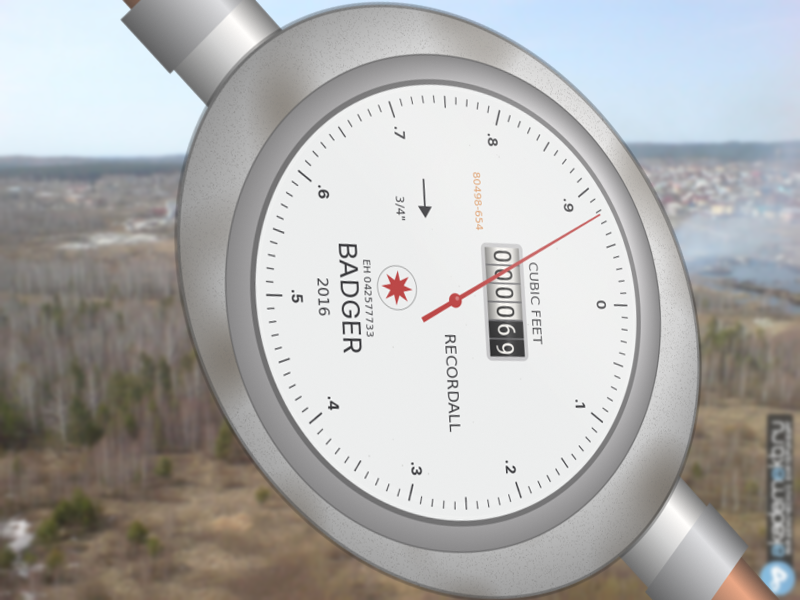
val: 68.92
